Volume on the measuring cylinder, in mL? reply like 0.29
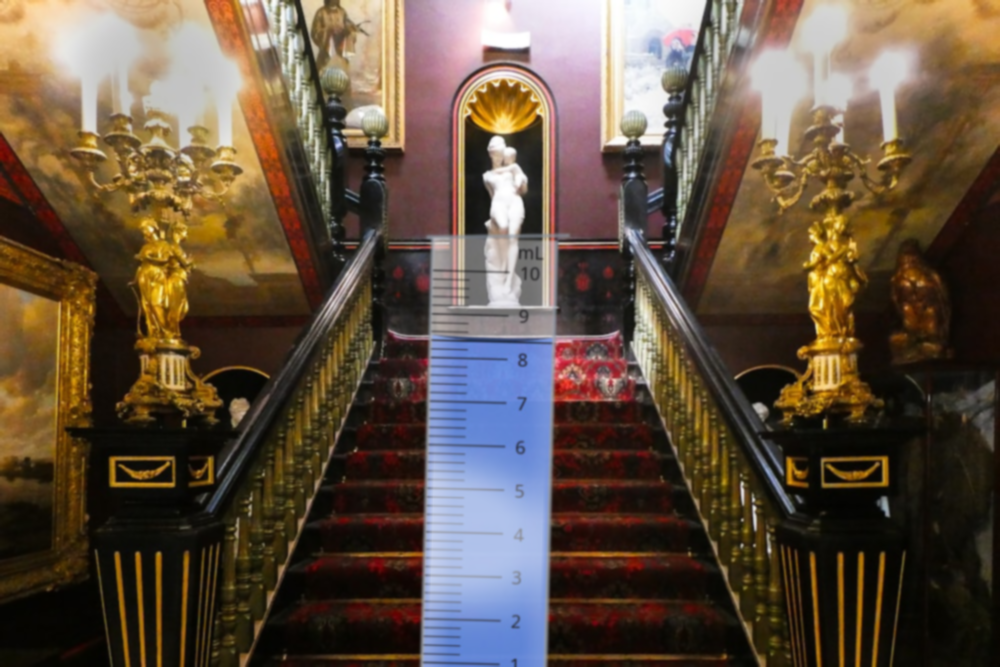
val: 8.4
